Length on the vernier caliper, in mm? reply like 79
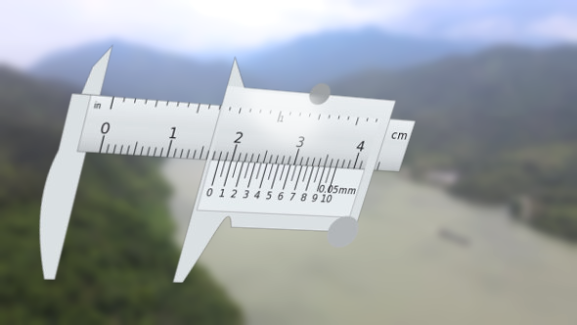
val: 18.0
